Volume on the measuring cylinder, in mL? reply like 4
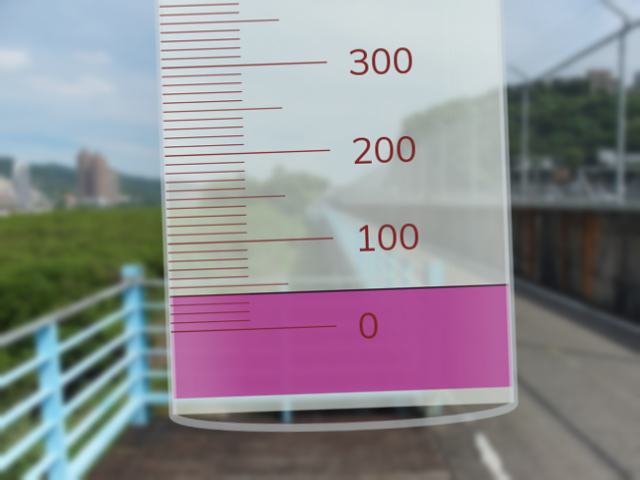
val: 40
